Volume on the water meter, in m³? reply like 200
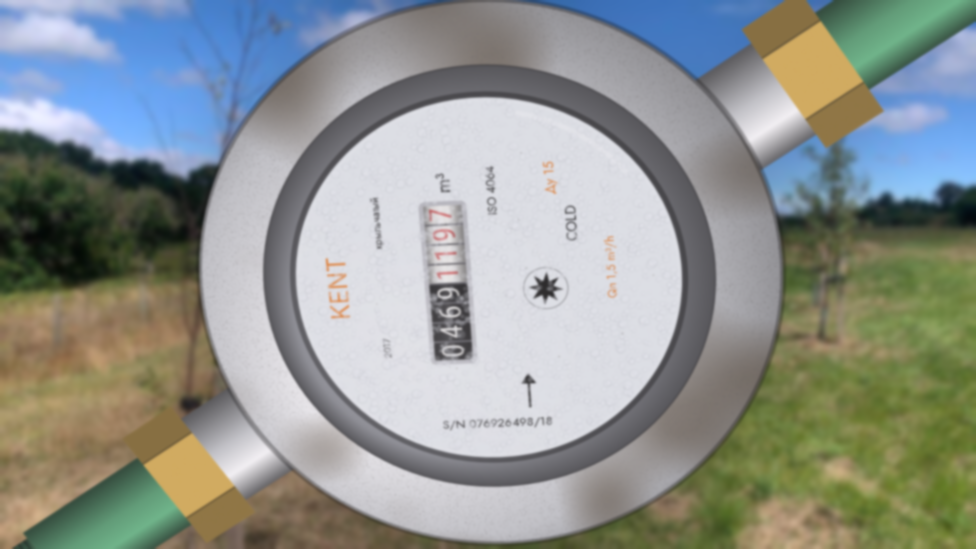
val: 469.1197
